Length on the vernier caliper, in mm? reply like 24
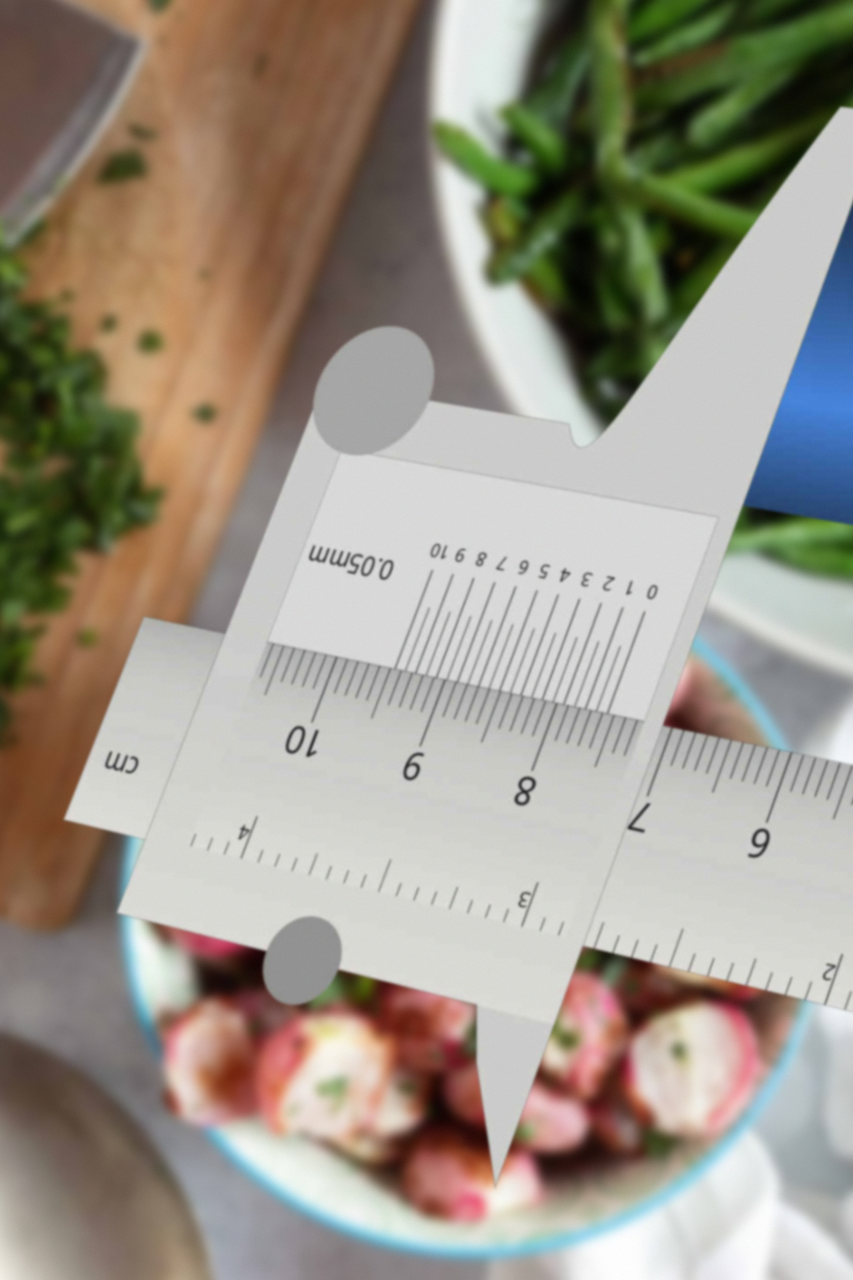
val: 75.6
